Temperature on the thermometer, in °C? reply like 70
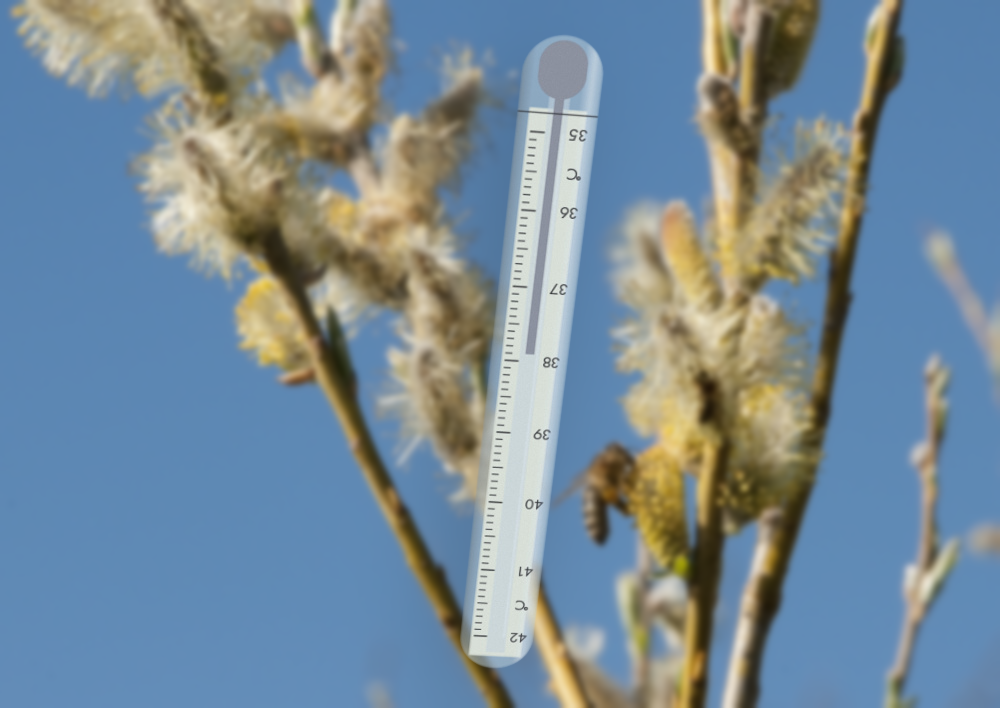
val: 37.9
